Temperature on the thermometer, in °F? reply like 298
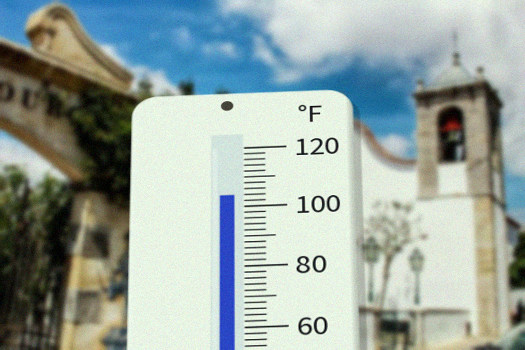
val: 104
